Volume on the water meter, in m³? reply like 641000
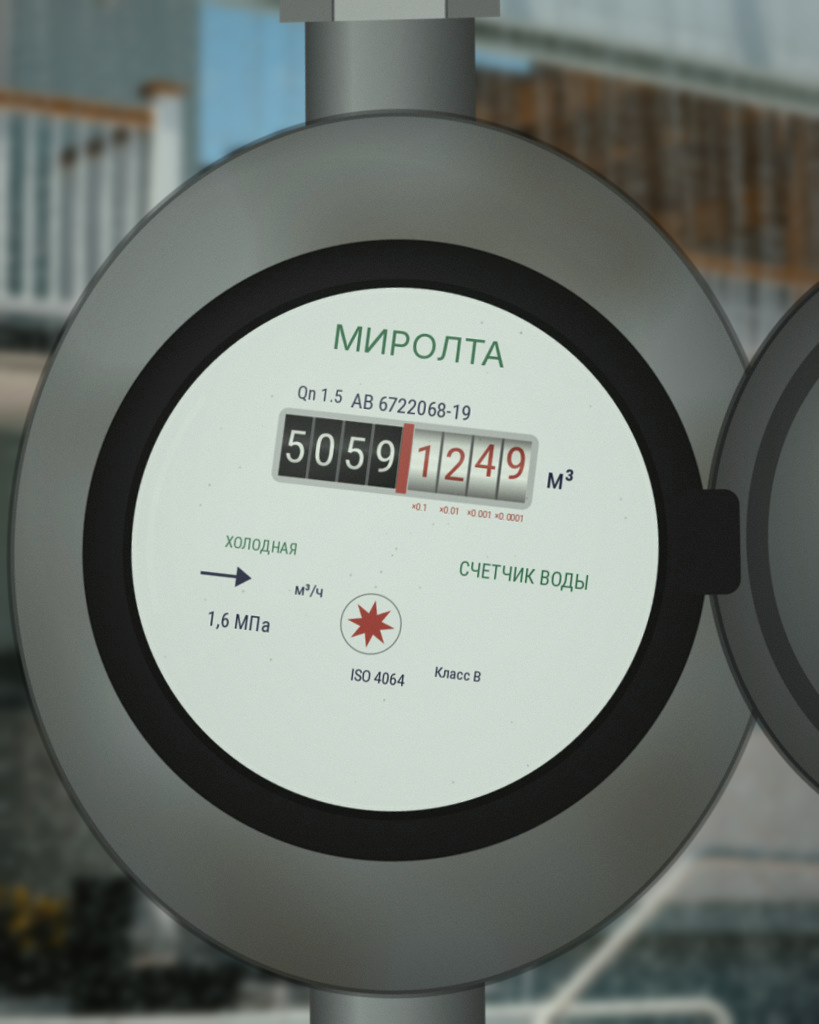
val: 5059.1249
